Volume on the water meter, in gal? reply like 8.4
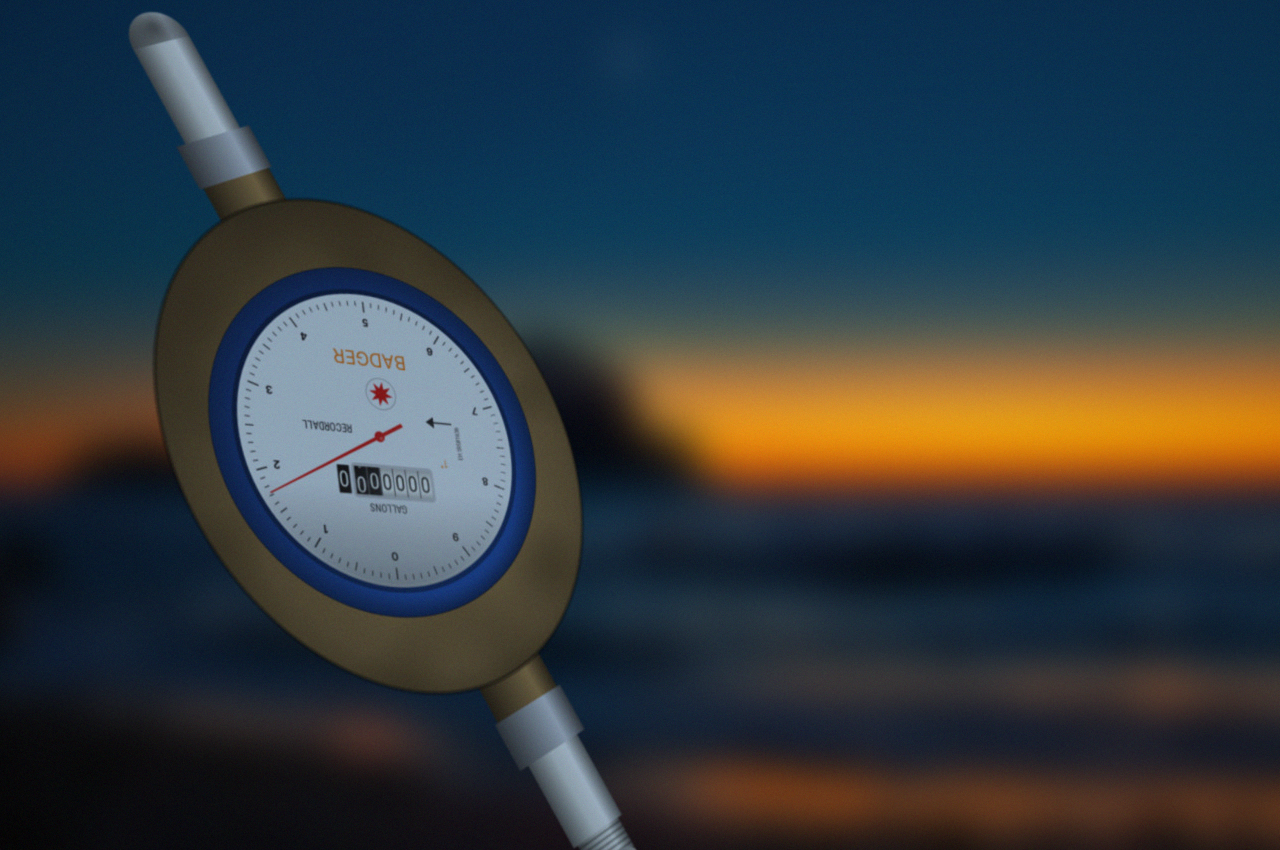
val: 1.7
